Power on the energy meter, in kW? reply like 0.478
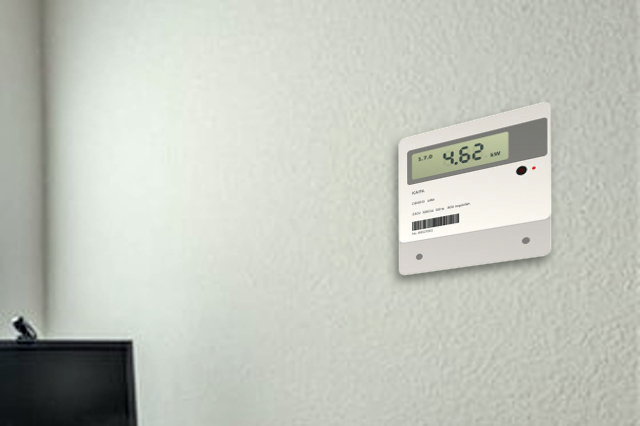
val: 4.62
